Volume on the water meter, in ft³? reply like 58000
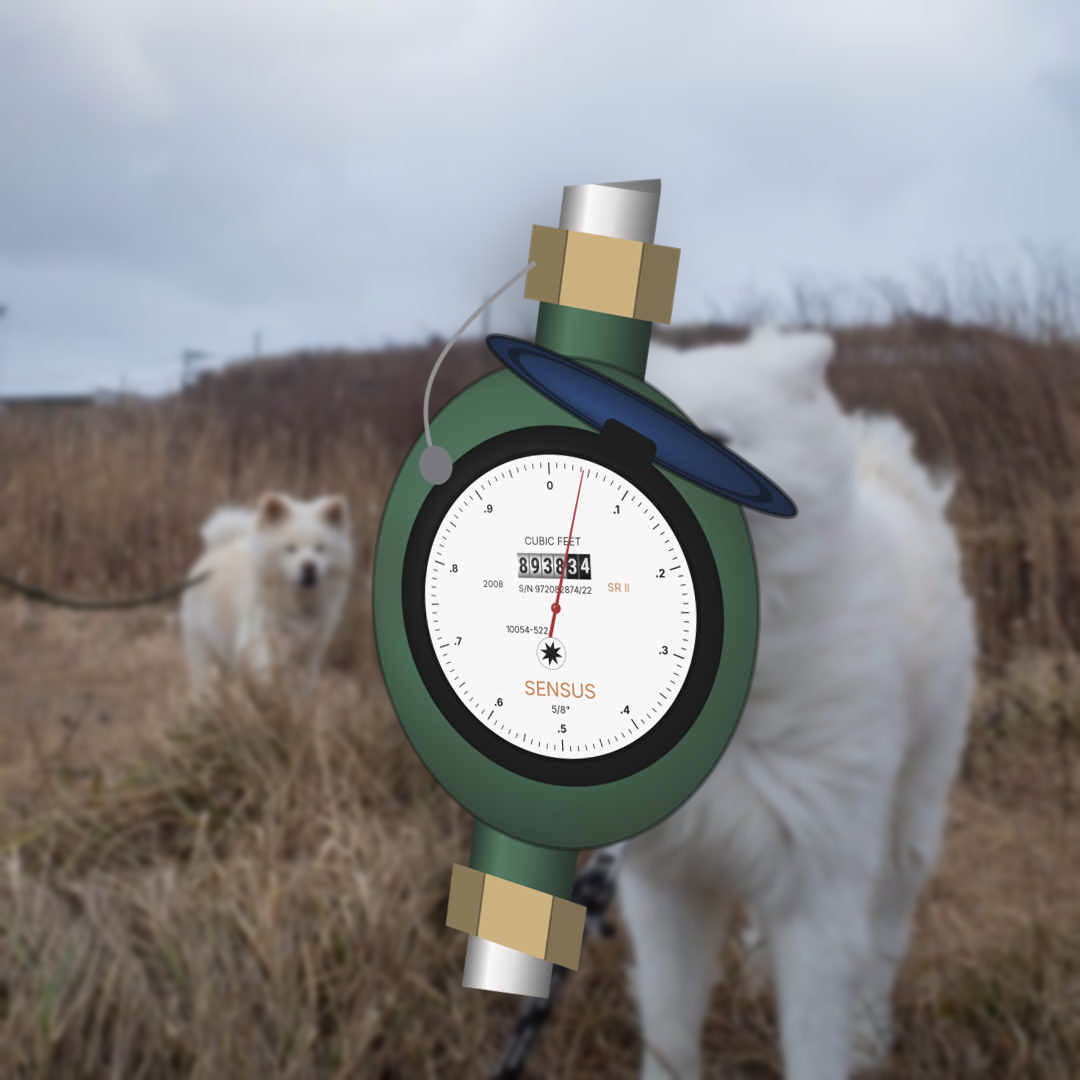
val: 893834.04
